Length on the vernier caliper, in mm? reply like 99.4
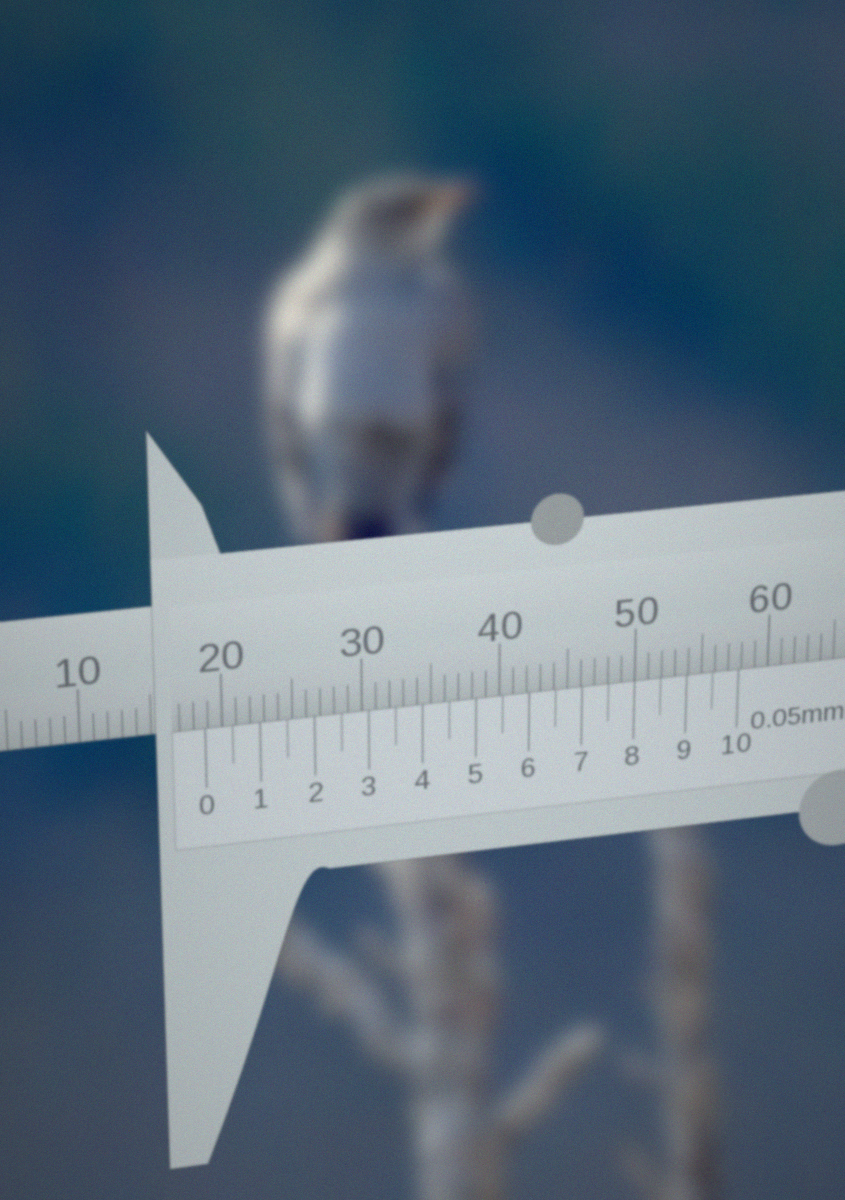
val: 18.8
